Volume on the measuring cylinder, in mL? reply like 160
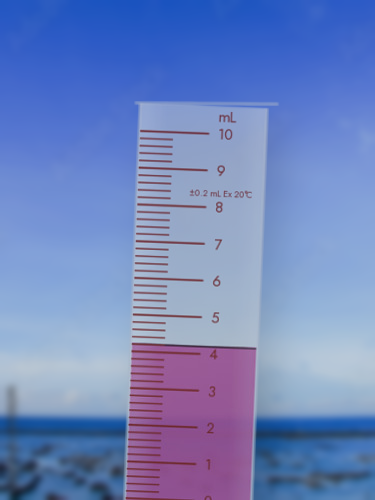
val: 4.2
